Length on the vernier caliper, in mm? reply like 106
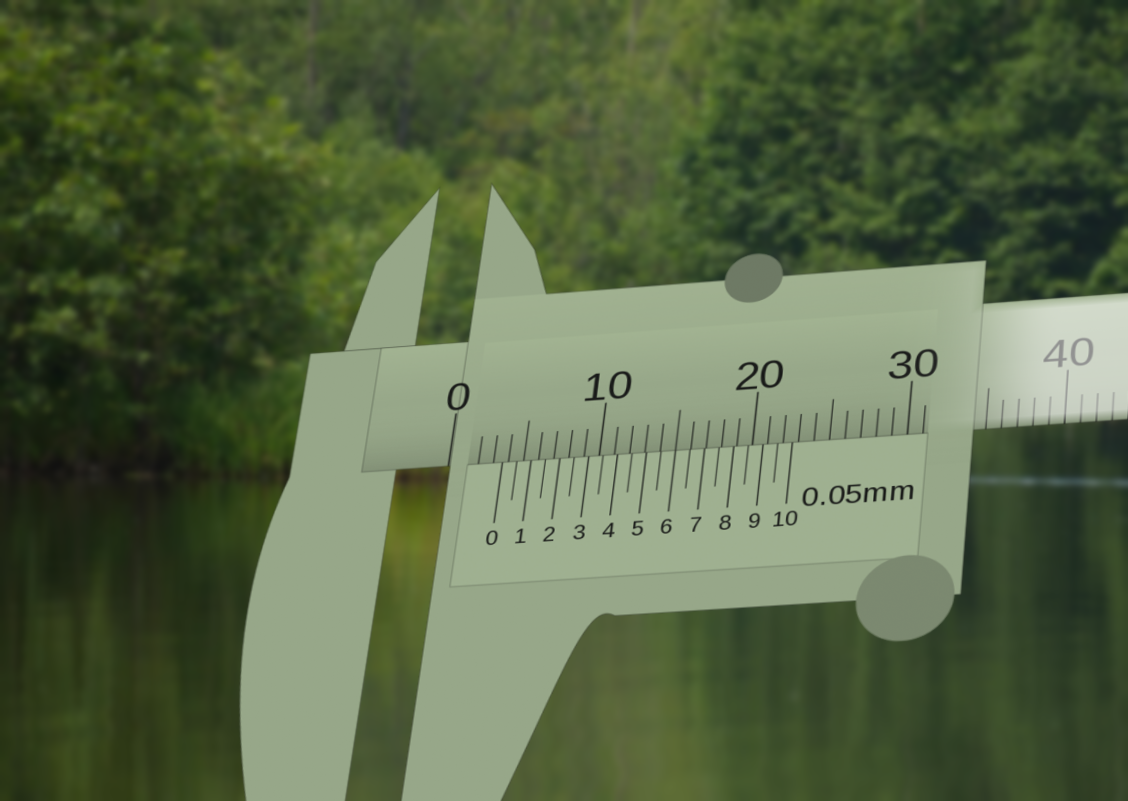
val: 3.6
